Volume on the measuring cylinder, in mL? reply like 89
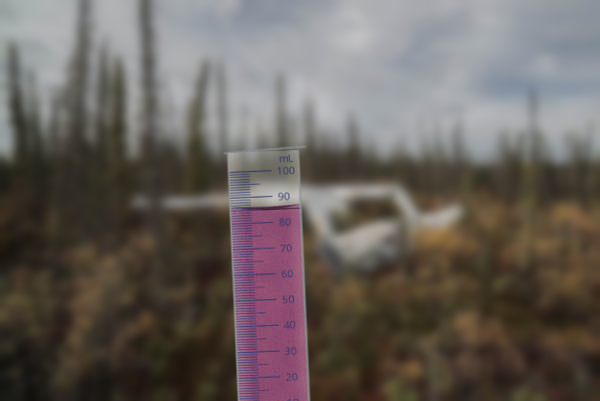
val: 85
